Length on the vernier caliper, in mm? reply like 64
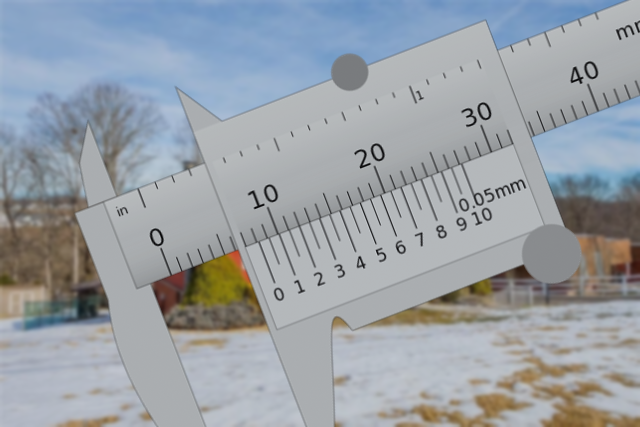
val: 8.2
